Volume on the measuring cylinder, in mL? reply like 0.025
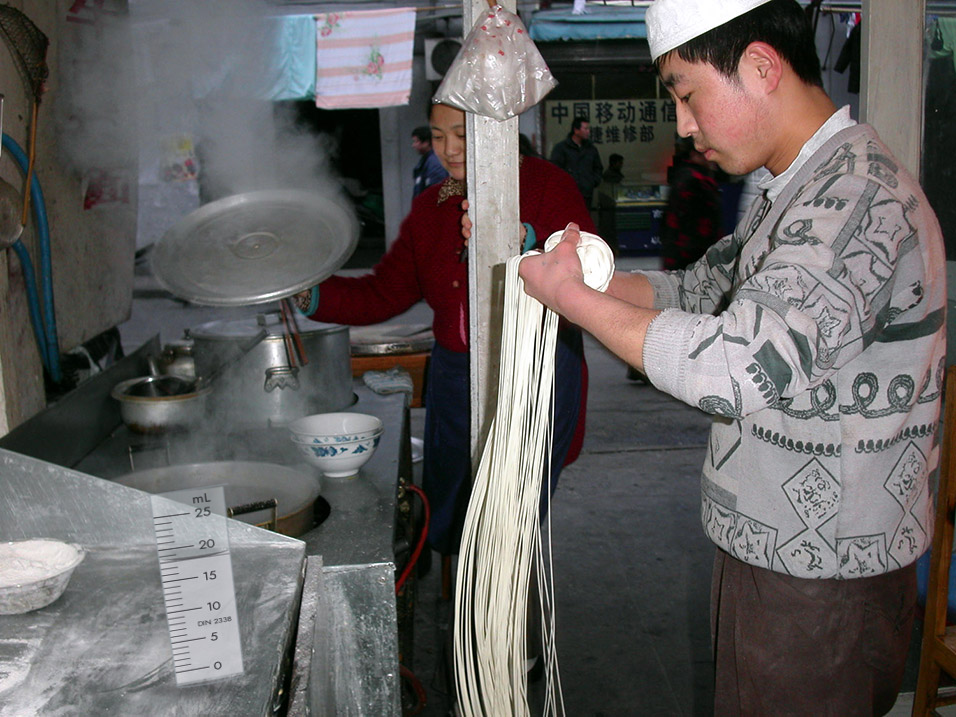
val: 18
